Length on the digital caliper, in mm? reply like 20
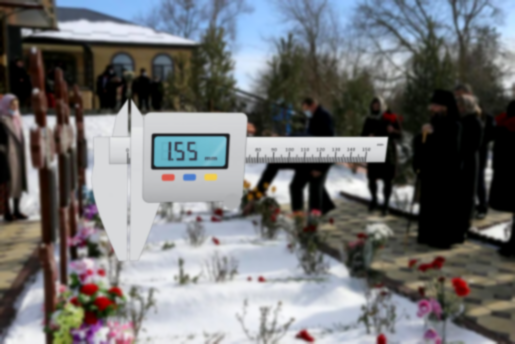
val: 1.55
